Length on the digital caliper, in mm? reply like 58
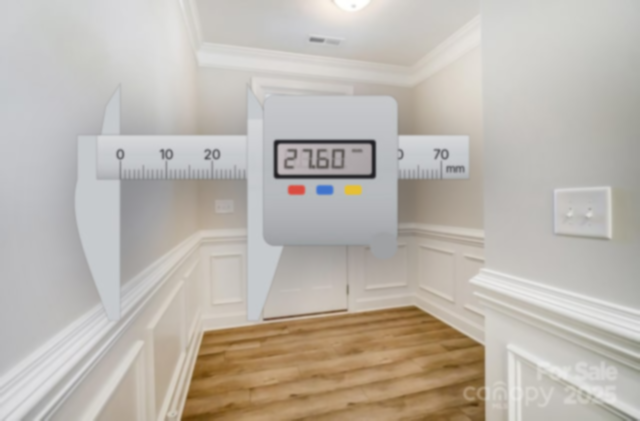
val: 27.60
